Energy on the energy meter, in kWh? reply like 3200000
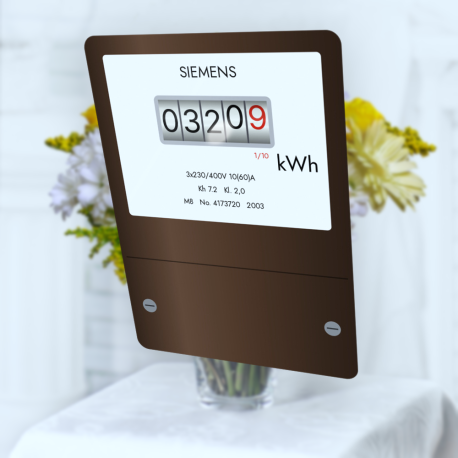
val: 320.9
